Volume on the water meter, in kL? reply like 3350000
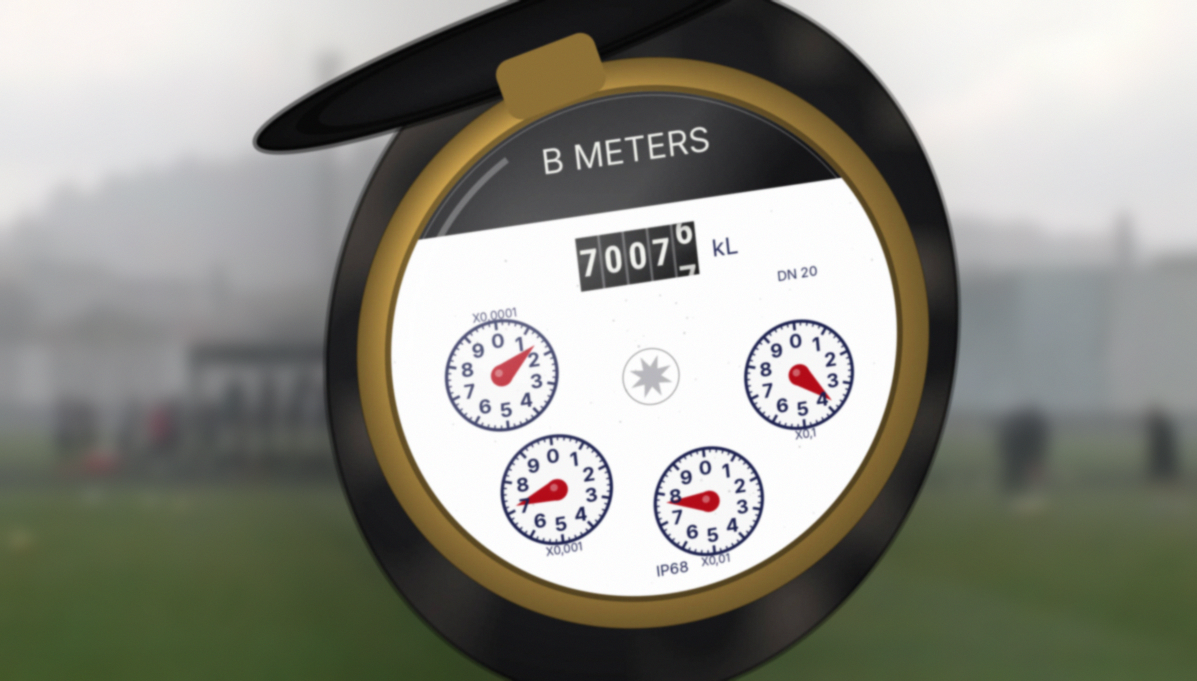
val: 70076.3771
